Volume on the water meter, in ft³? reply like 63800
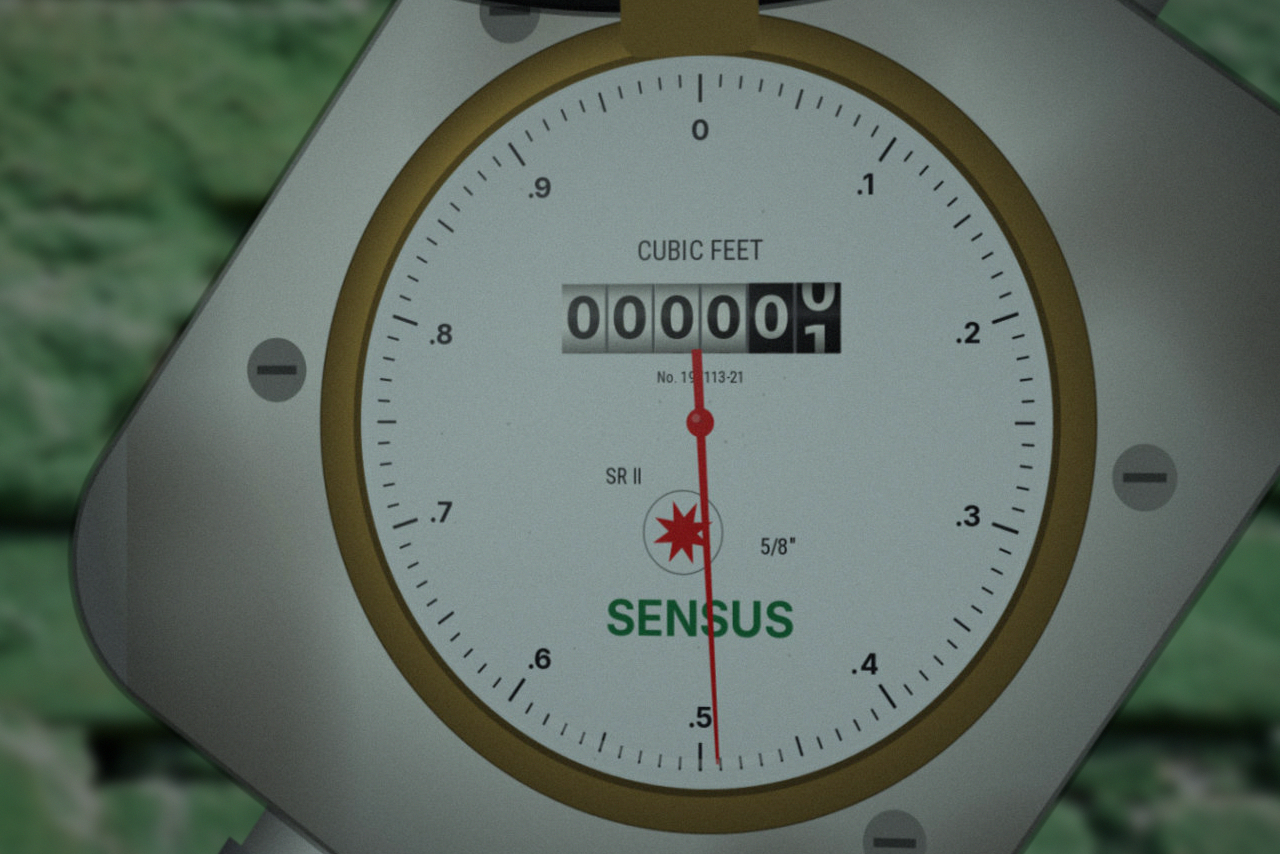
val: 0.49
